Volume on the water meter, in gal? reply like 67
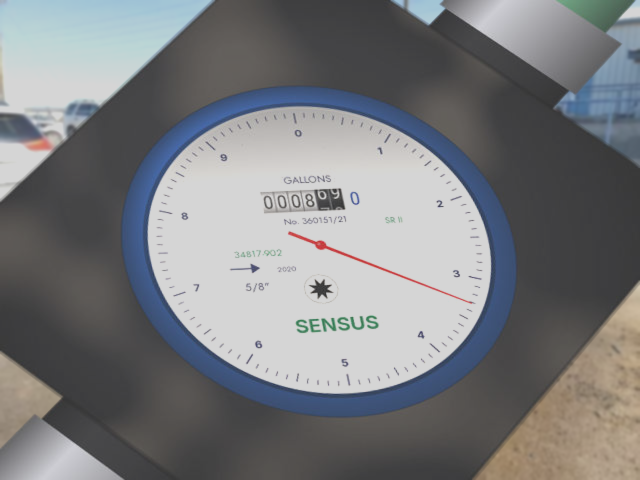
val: 8693.3
